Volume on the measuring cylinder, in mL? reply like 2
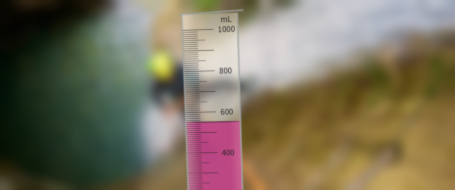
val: 550
